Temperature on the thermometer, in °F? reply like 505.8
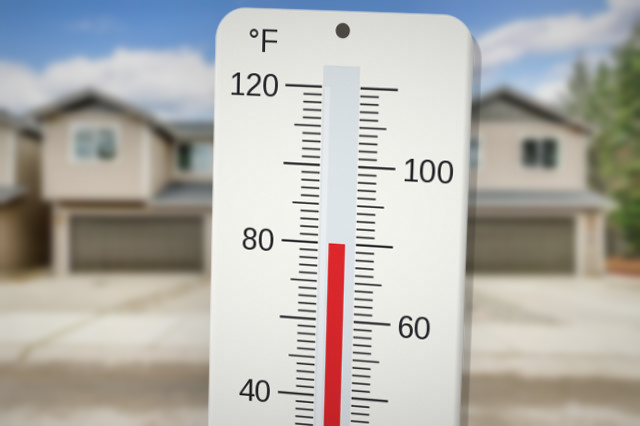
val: 80
